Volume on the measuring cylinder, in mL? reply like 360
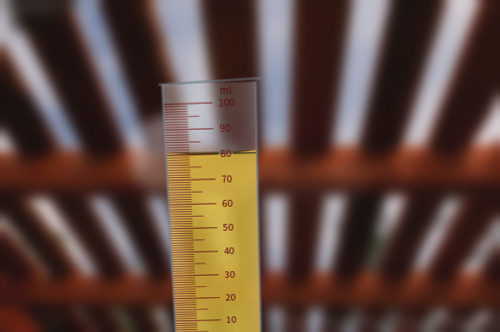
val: 80
